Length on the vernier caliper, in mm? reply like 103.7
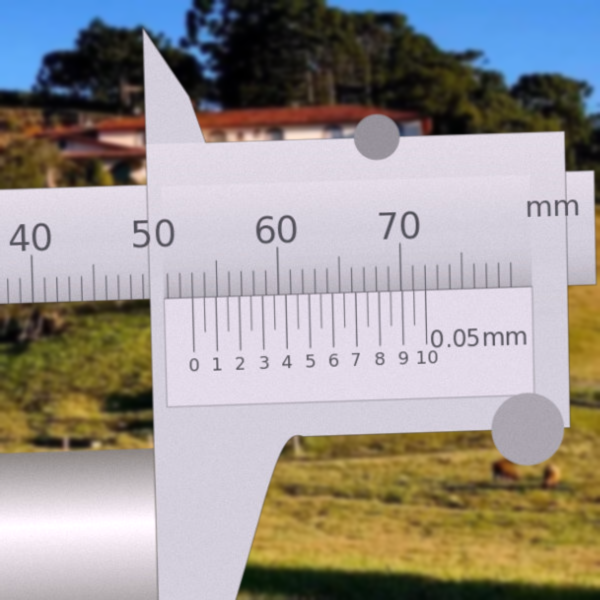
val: 53.0
